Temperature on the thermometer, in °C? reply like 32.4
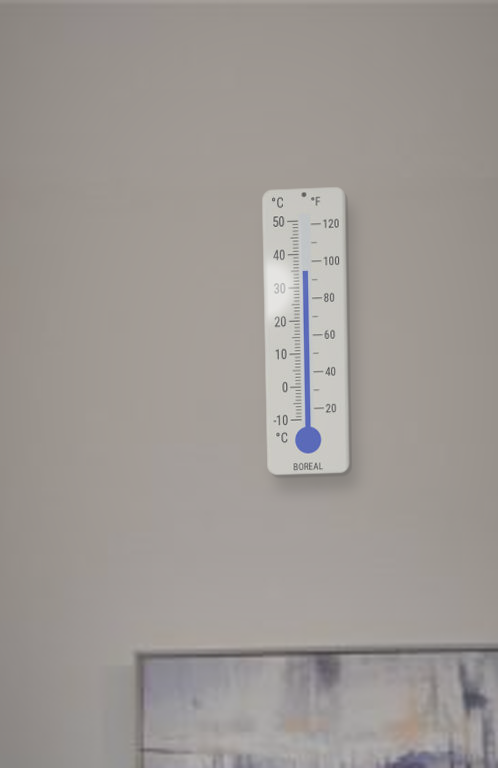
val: 35
